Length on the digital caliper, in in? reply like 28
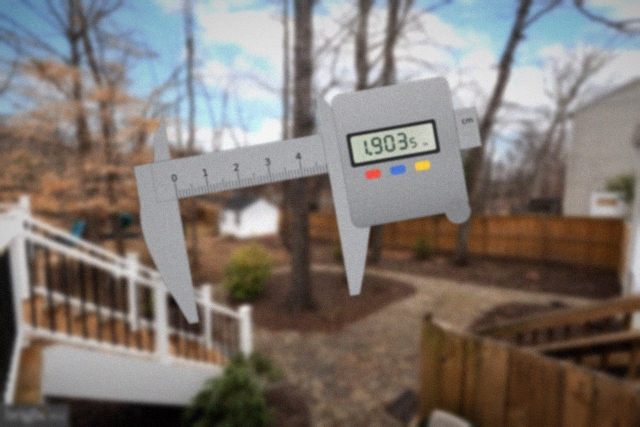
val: 1.9035
